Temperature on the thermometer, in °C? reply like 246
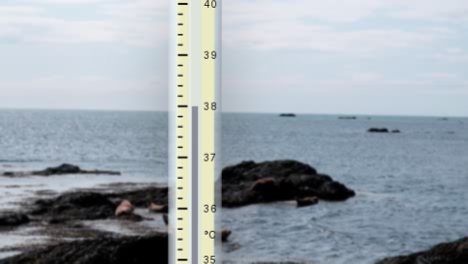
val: 38
